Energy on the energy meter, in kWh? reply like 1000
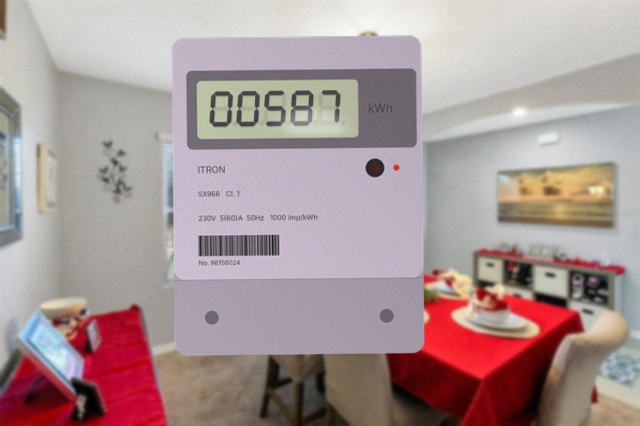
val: 587
